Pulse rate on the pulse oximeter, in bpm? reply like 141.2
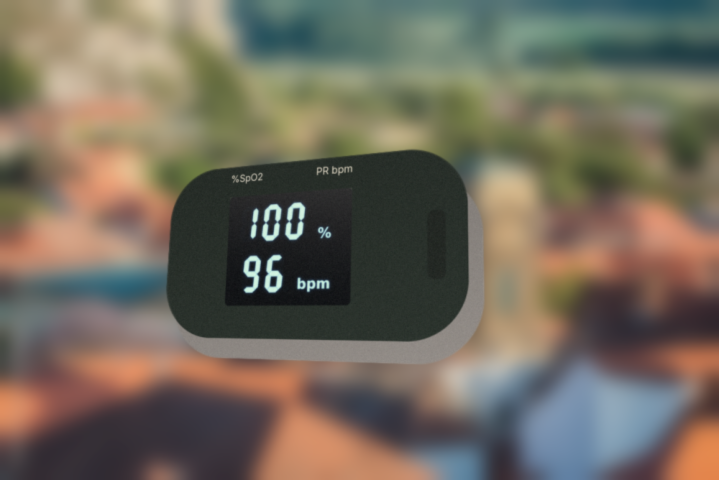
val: 96
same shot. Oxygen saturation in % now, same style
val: 100
